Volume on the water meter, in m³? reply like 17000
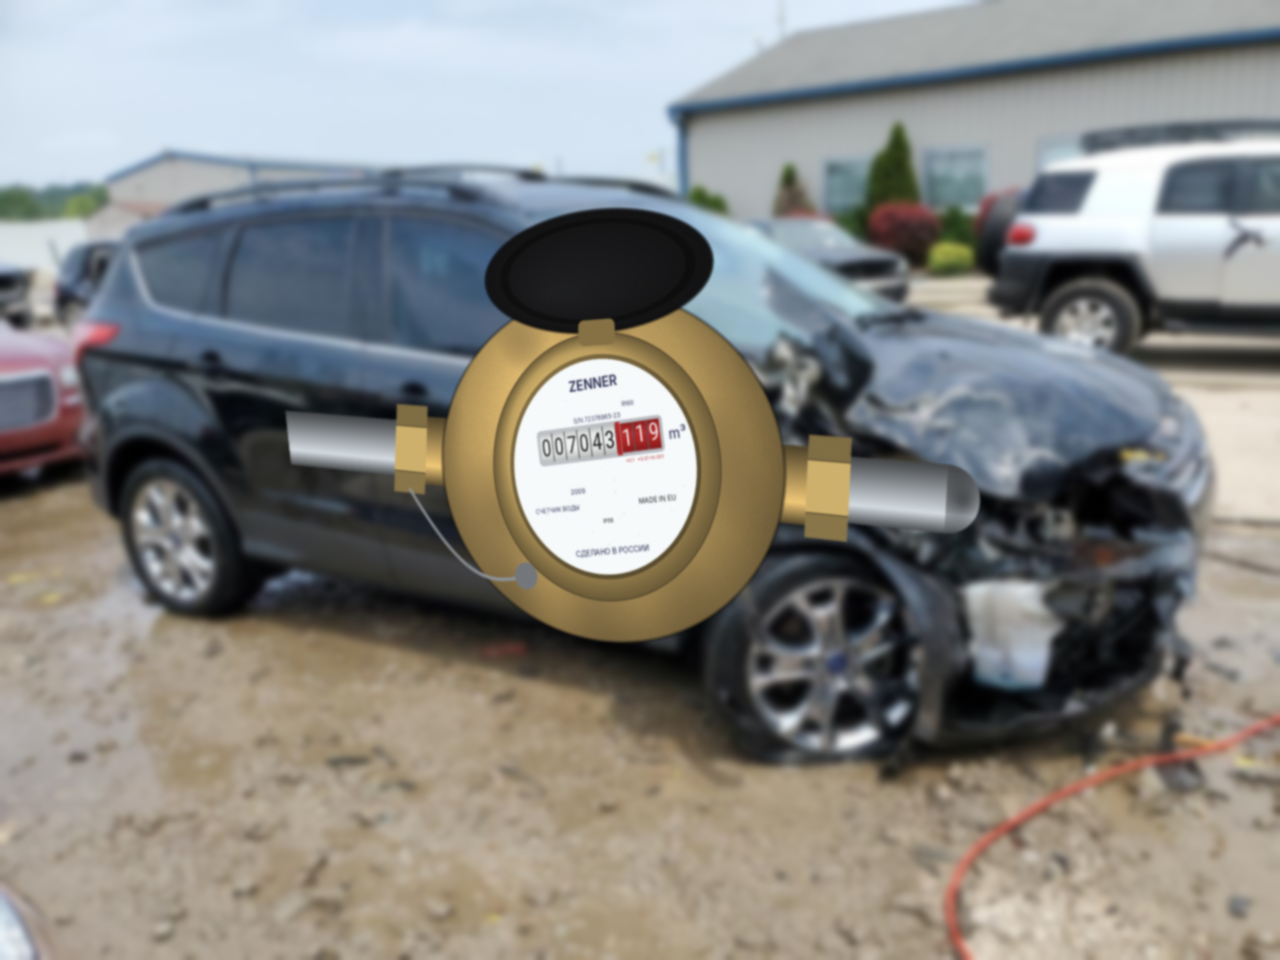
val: 7043.119
